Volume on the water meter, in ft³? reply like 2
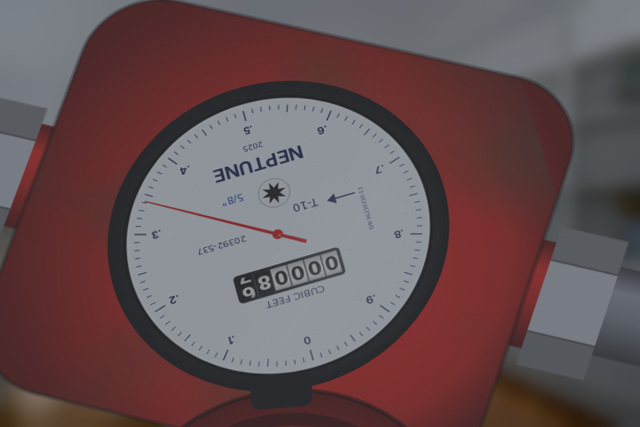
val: 86.34
